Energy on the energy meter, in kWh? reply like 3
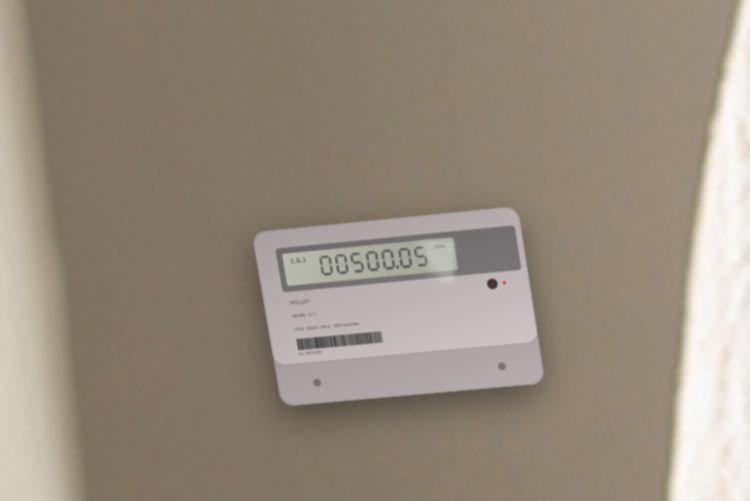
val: 500.05
